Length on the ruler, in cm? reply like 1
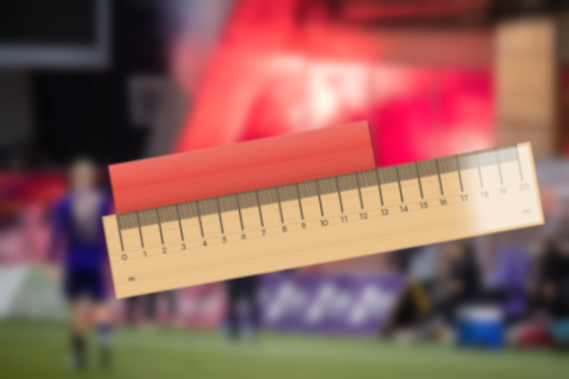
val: 13
